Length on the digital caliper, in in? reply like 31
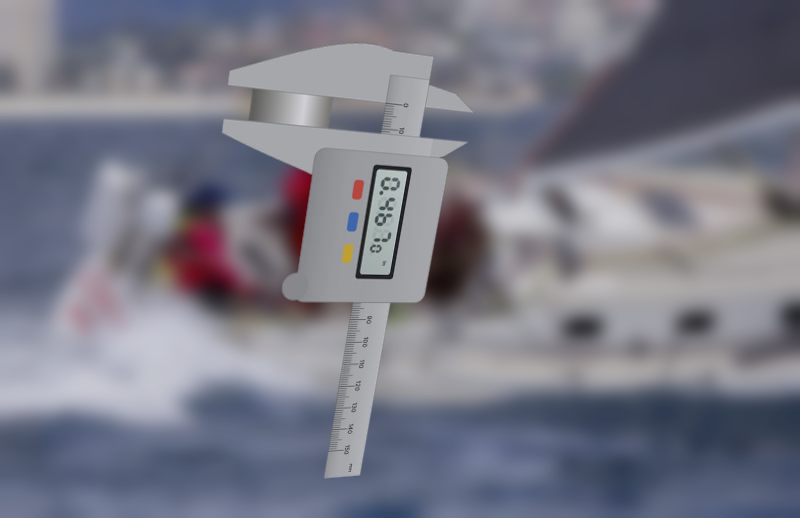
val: 0.4670
